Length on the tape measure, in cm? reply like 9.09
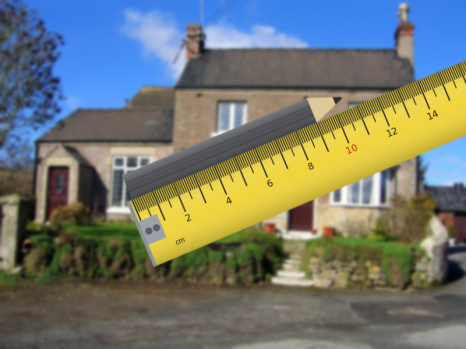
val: 10.5
